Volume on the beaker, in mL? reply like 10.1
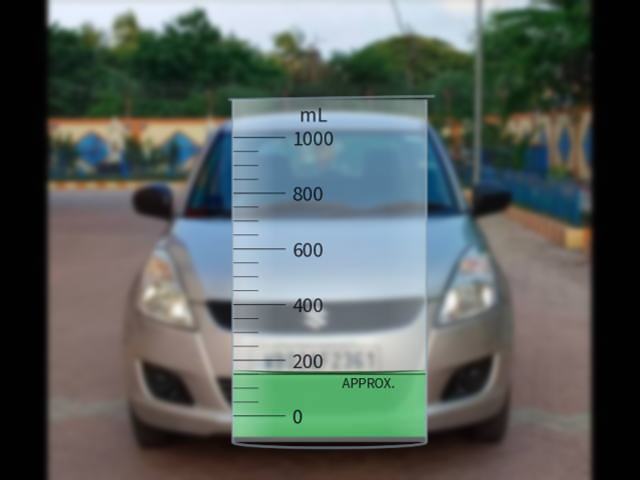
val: 150
